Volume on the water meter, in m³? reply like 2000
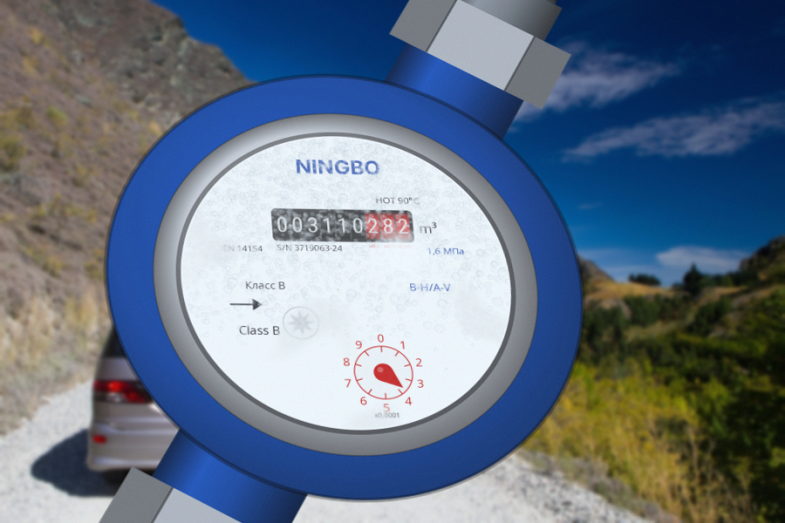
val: 3110.2823
